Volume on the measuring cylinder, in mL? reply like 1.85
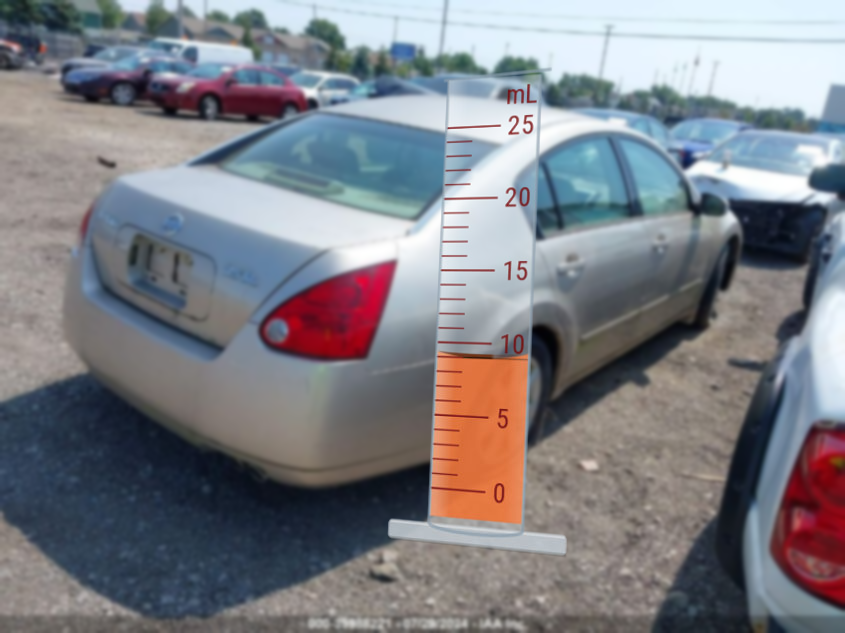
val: 9
